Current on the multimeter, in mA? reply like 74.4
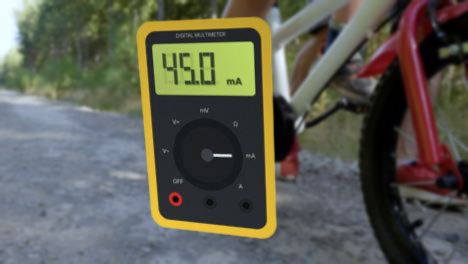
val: 45.0
